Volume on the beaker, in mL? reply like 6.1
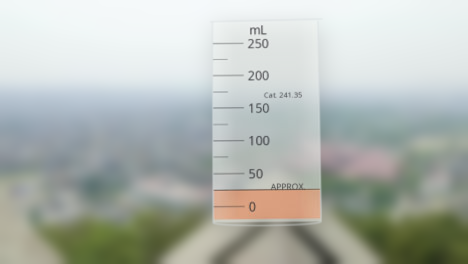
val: 25
